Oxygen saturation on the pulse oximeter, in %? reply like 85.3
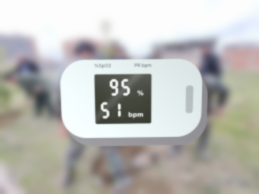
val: 95
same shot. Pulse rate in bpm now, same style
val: 51
